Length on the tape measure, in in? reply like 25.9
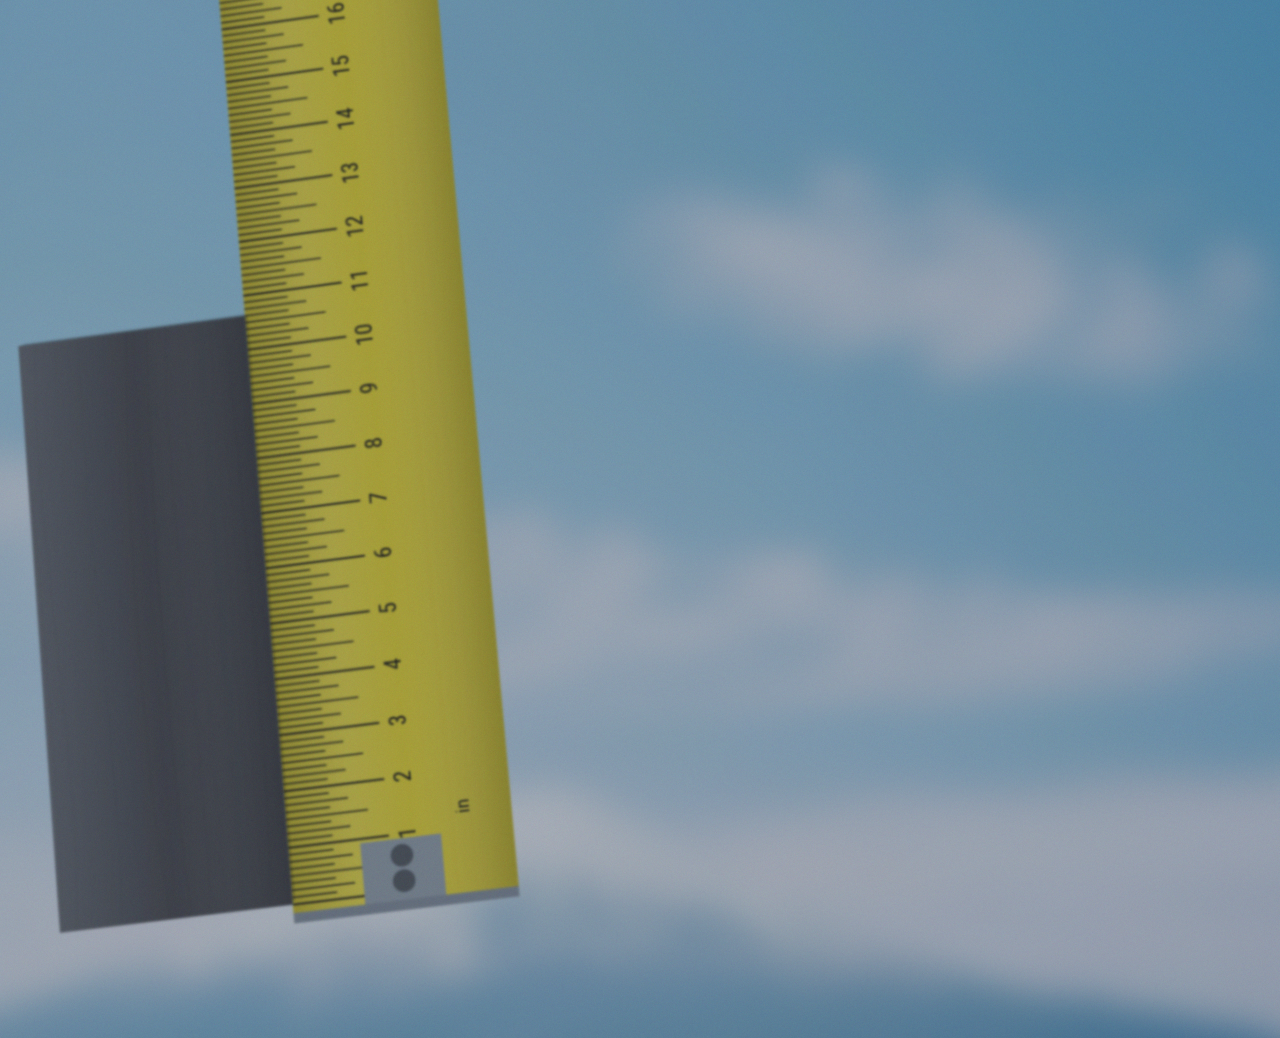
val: 10.625
